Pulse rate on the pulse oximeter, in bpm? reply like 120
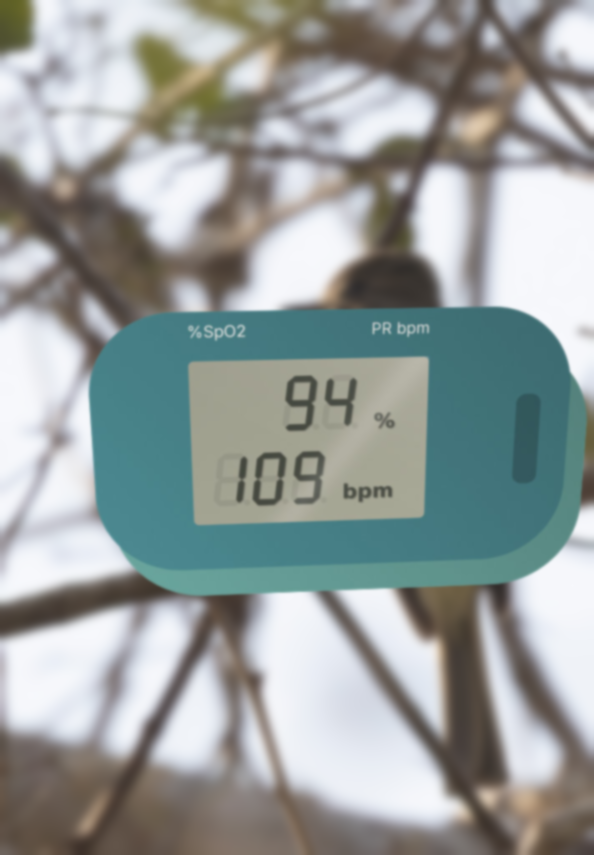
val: 109
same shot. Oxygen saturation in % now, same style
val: 94
